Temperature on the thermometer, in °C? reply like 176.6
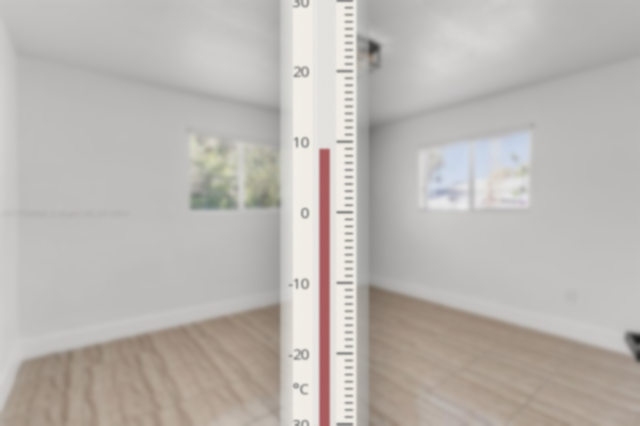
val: 9
